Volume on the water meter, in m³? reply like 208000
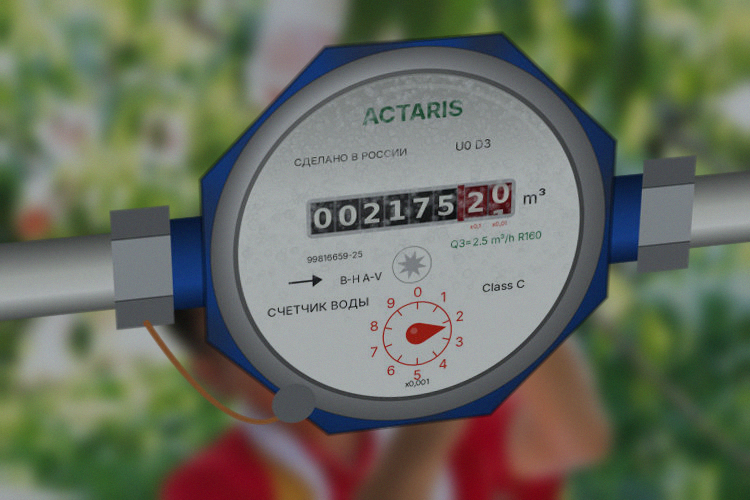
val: 2175.202
